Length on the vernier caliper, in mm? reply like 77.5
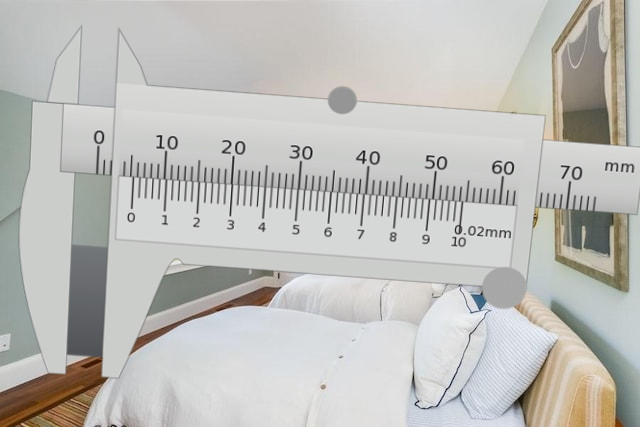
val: 5.4
